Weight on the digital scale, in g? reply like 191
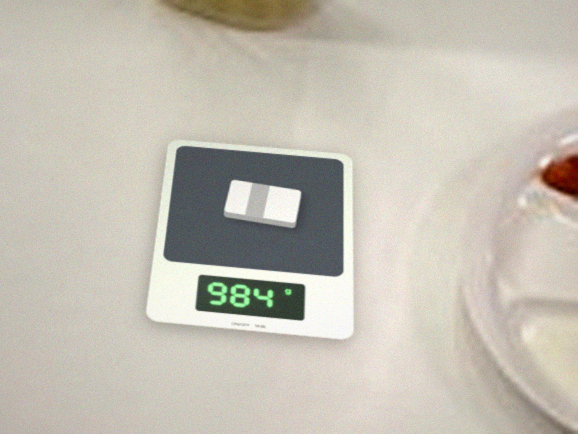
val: 984
